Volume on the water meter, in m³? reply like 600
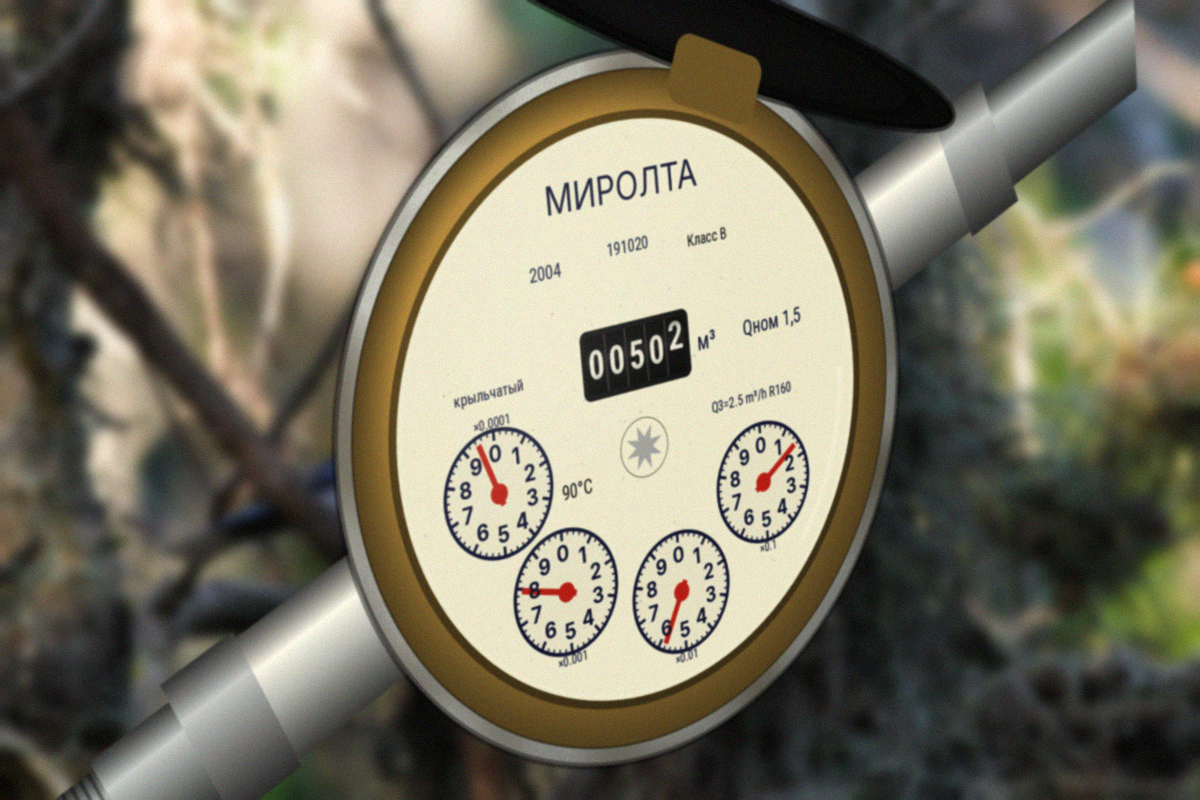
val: 502.1579
